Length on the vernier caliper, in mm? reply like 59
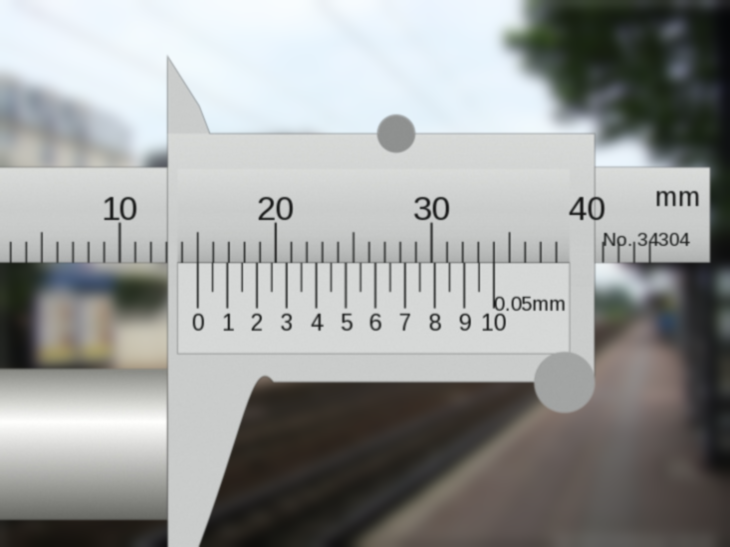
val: 15.0
